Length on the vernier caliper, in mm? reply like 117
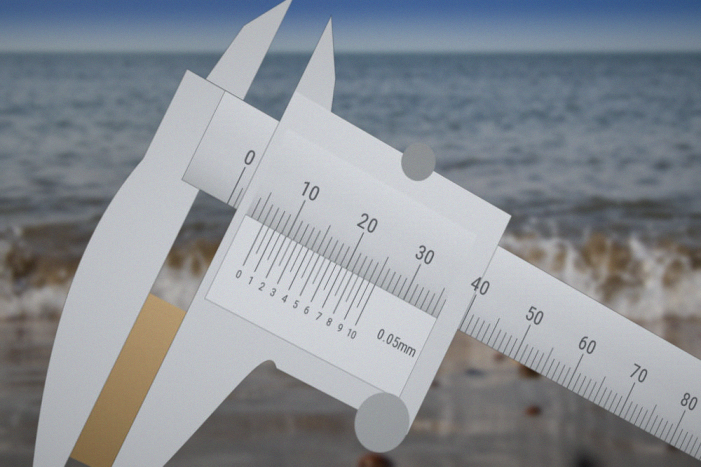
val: 6.0
